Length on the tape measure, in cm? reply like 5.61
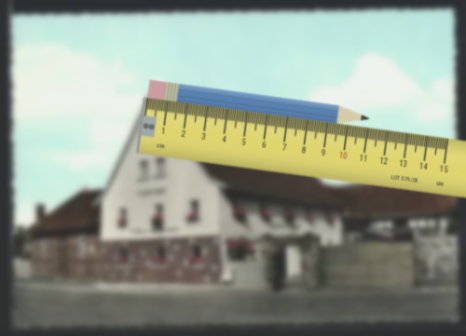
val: 11
